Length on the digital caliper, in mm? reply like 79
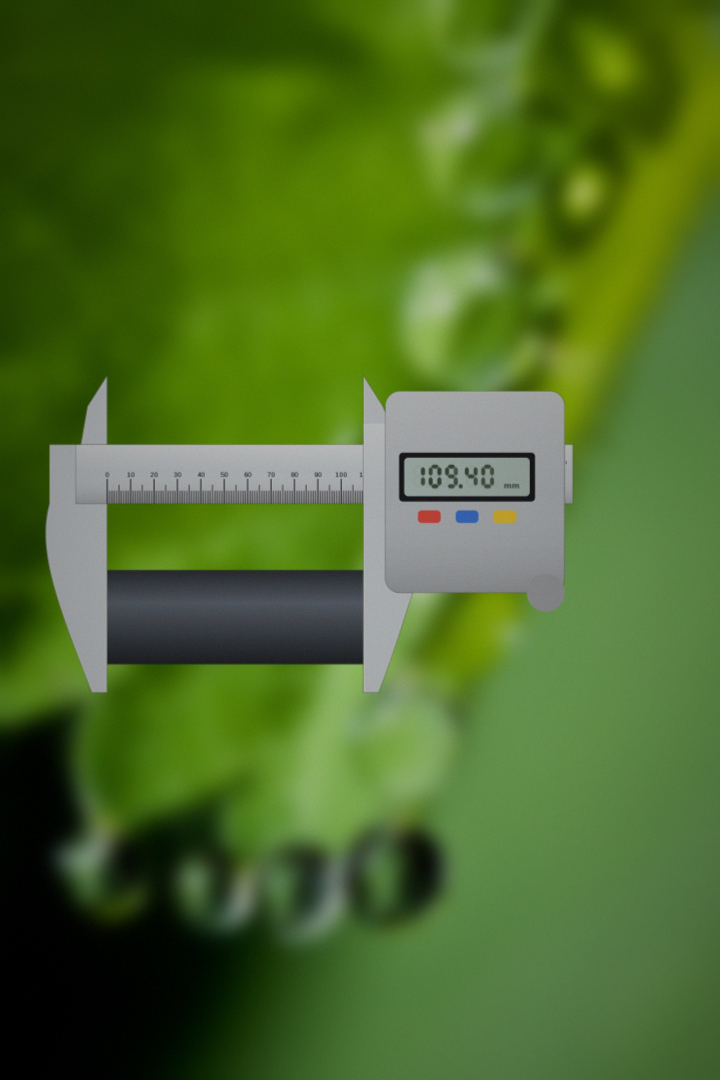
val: 109.40
